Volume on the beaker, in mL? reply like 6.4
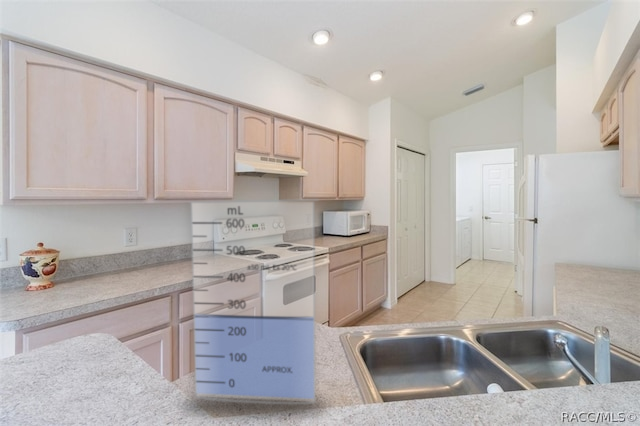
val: 250
